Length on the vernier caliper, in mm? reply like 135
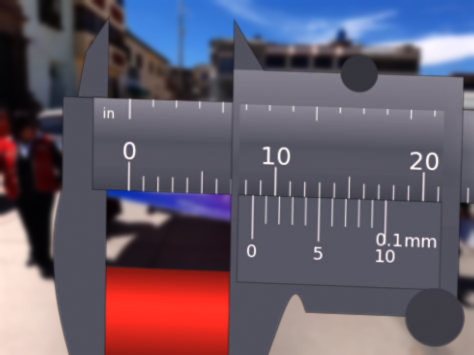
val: 8.5
